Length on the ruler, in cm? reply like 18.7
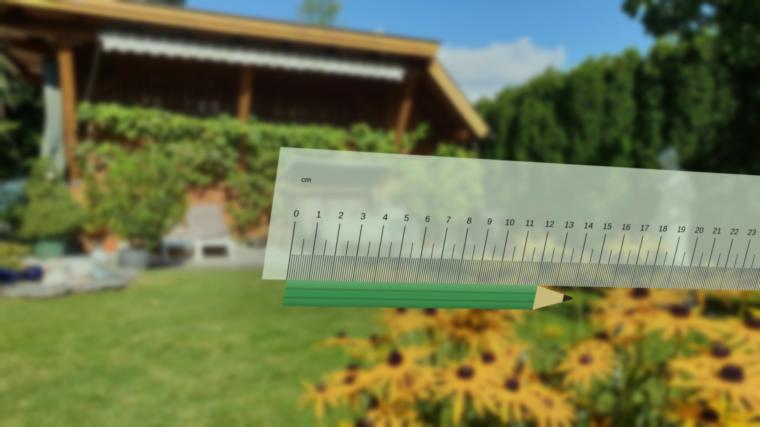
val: 14
